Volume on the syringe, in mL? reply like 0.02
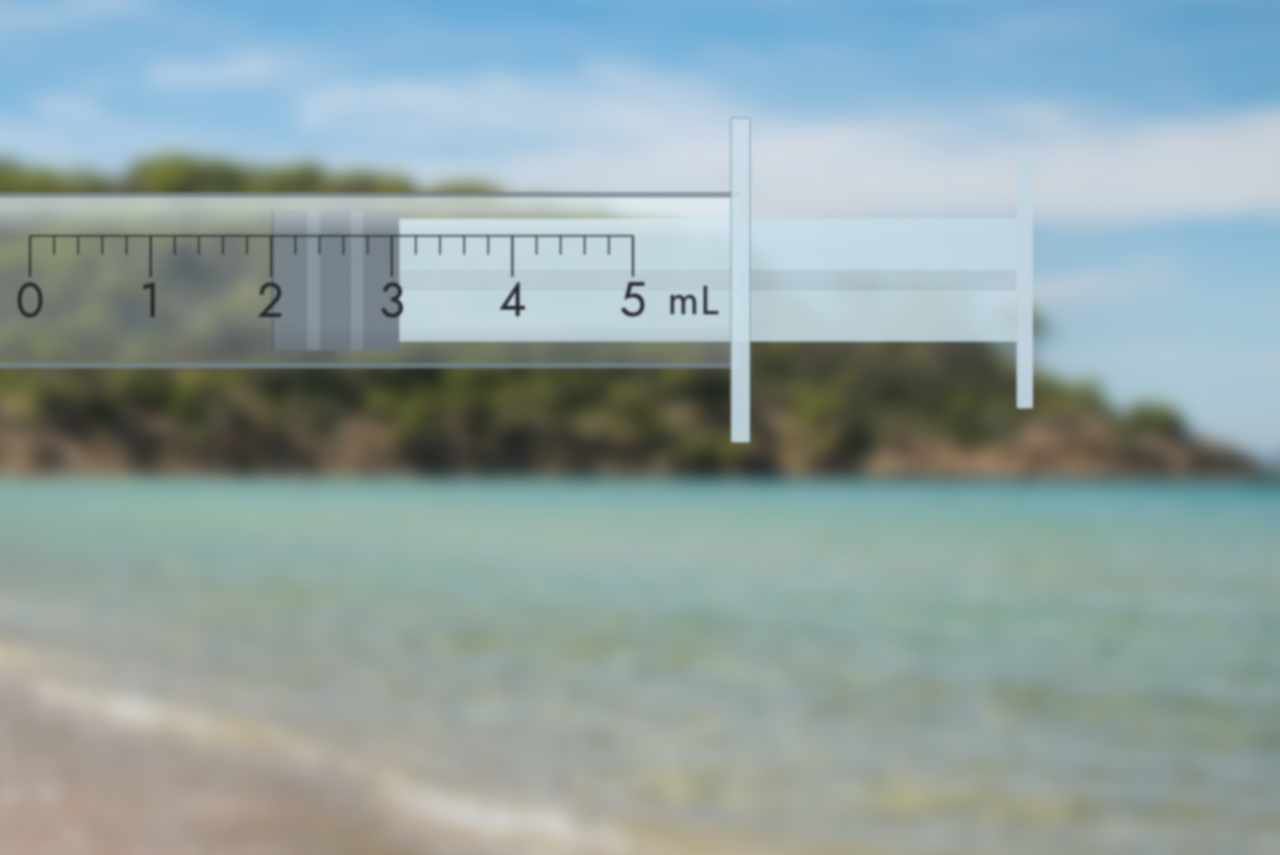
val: 2
